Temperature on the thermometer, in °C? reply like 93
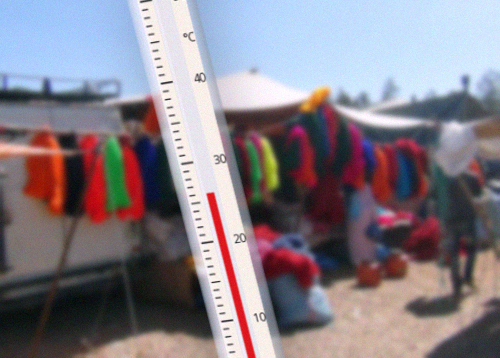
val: 26
